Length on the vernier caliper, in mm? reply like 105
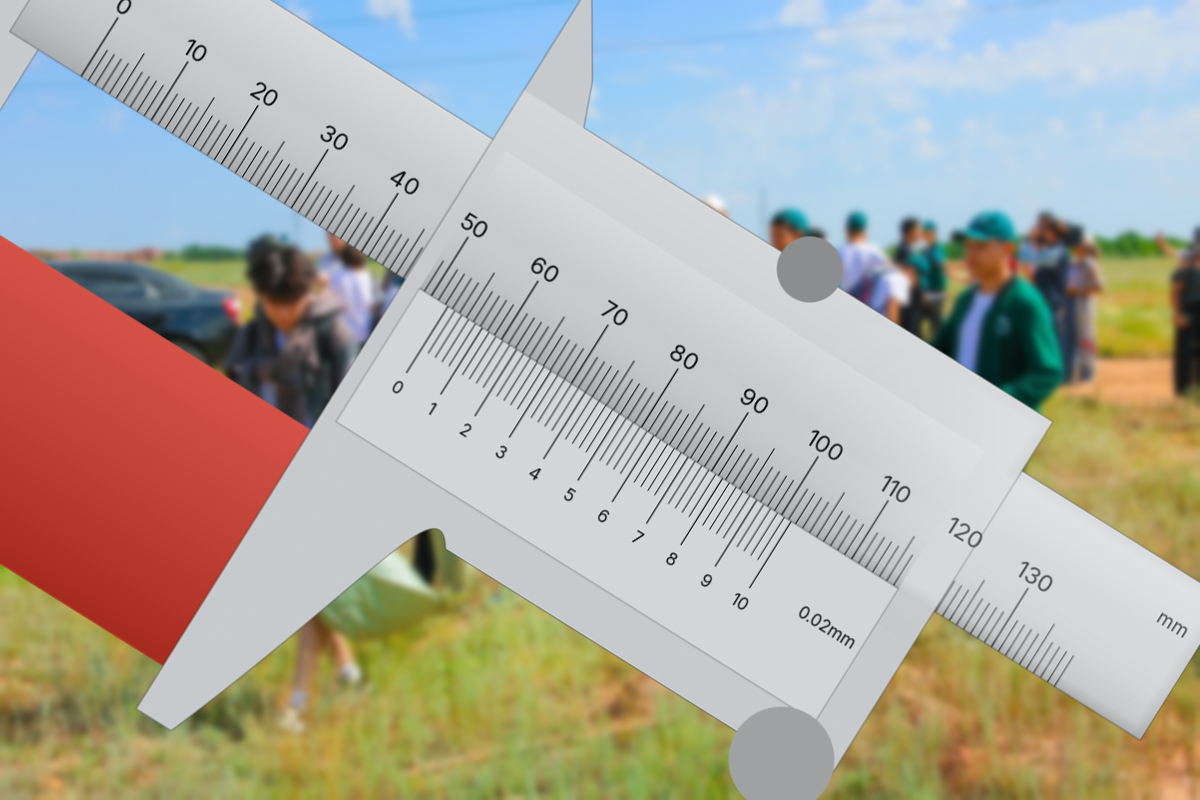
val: 52.4
